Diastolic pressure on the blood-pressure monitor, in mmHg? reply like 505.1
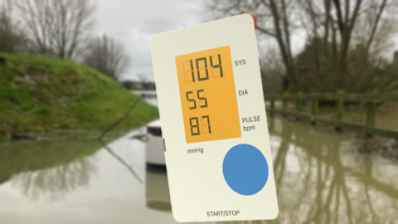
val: 55
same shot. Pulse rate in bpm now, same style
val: 87
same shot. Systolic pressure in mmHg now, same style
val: 104
